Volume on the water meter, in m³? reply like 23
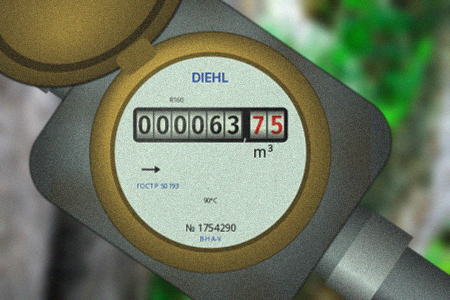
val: 63.75
